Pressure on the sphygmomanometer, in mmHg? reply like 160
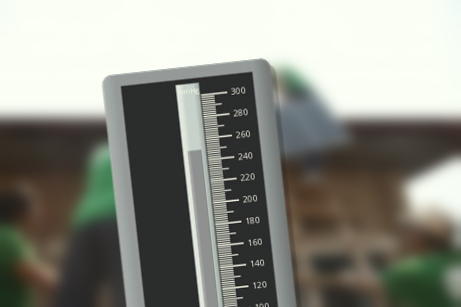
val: 250
